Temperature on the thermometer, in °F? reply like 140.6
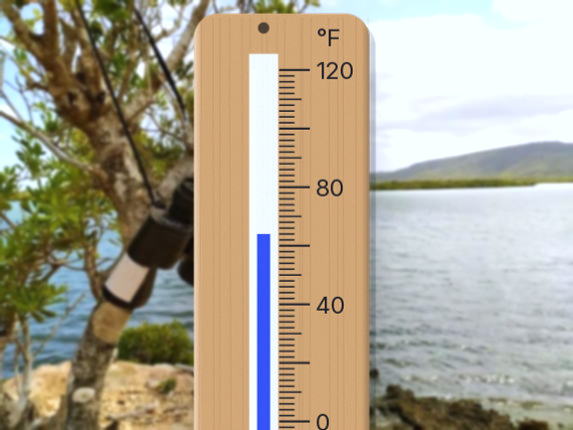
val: 64
